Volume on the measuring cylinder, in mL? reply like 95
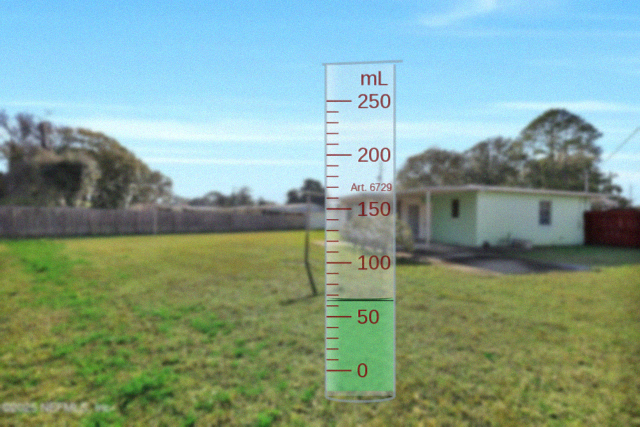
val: 65
